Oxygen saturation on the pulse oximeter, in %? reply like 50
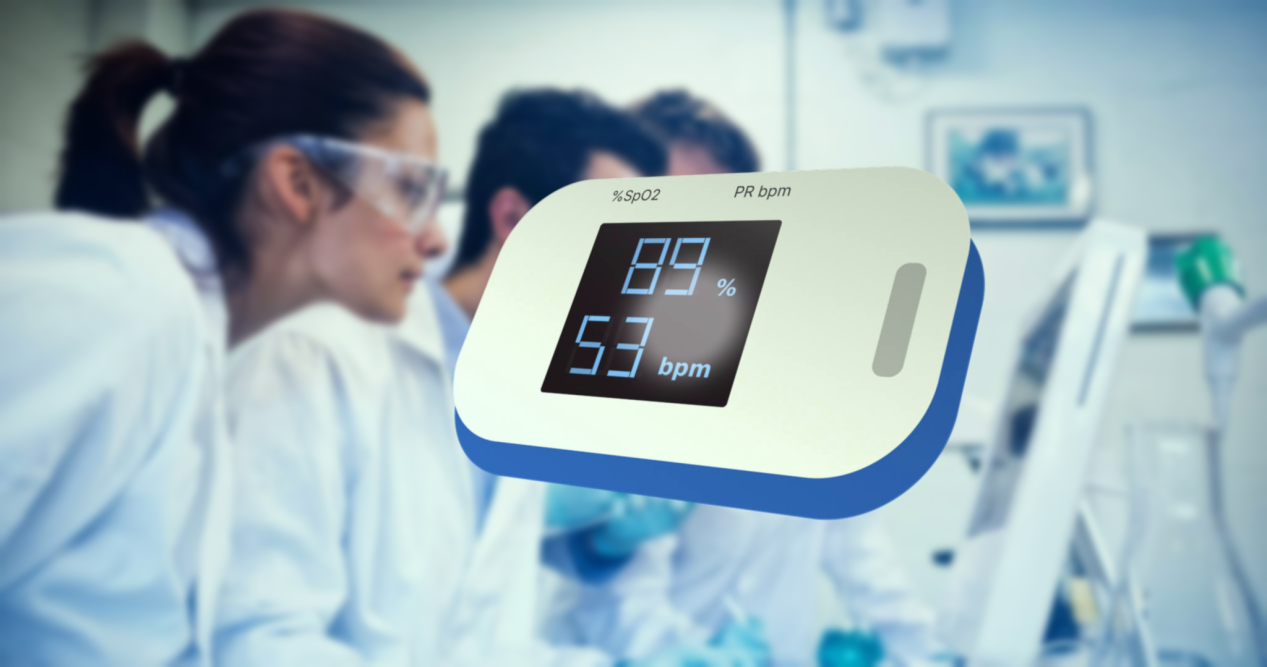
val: 89
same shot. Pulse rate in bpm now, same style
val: 53
